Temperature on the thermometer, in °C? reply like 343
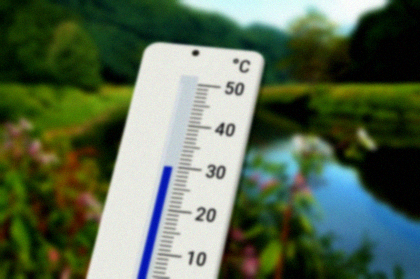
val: 30
